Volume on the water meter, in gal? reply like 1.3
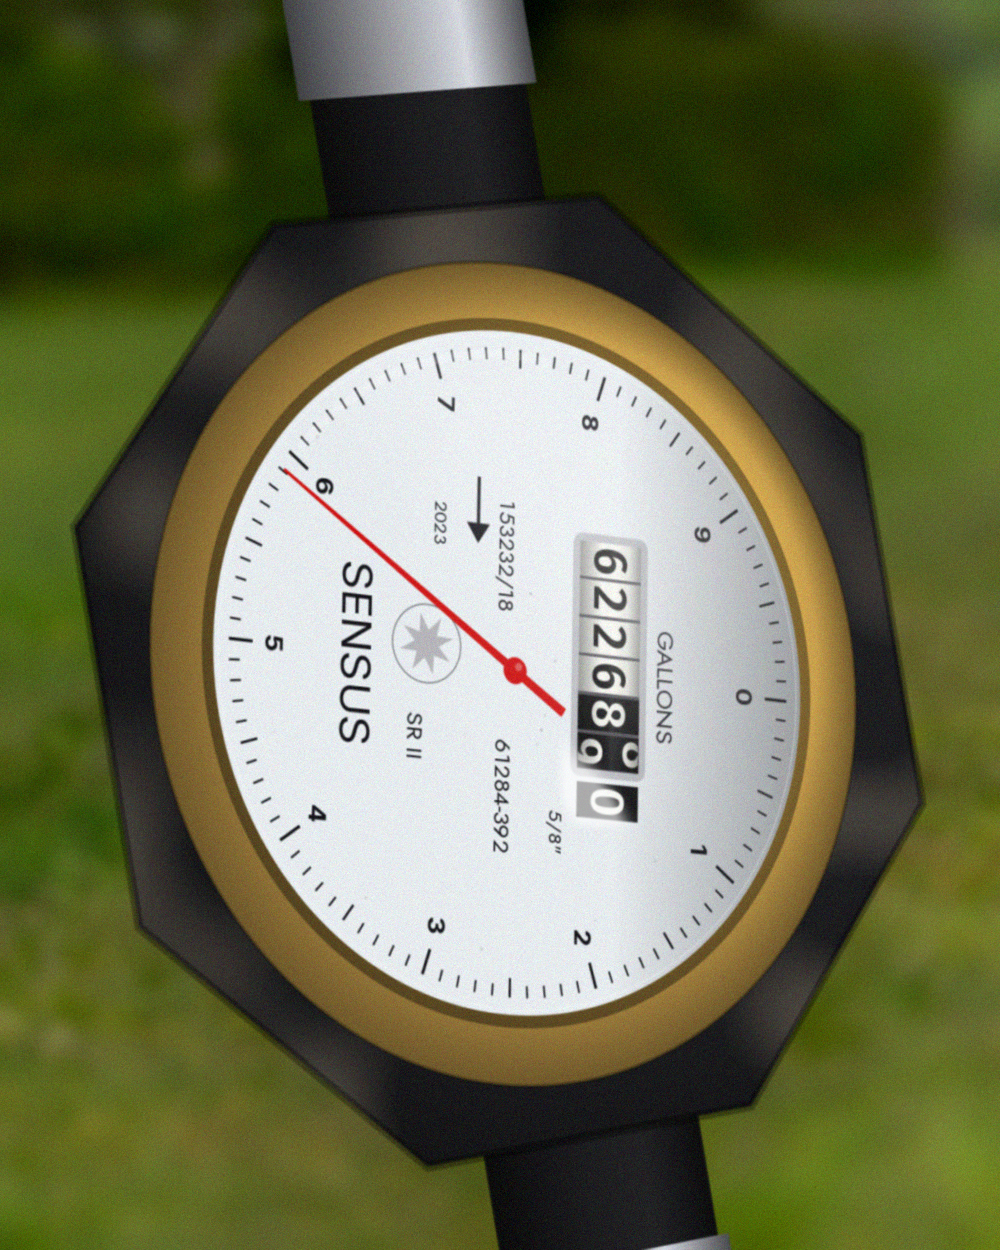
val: 6226885.9
